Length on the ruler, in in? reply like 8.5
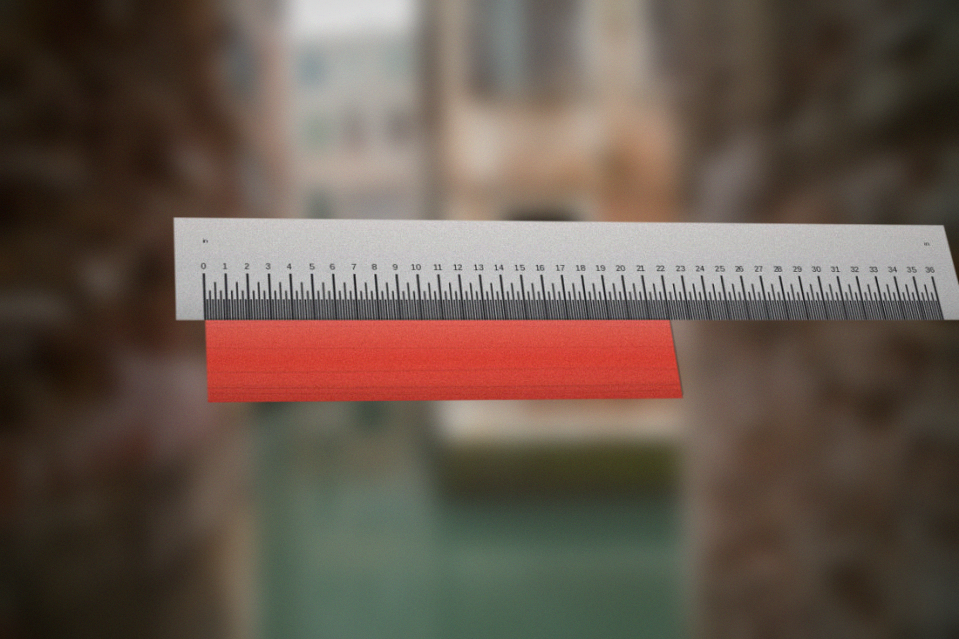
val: 22
